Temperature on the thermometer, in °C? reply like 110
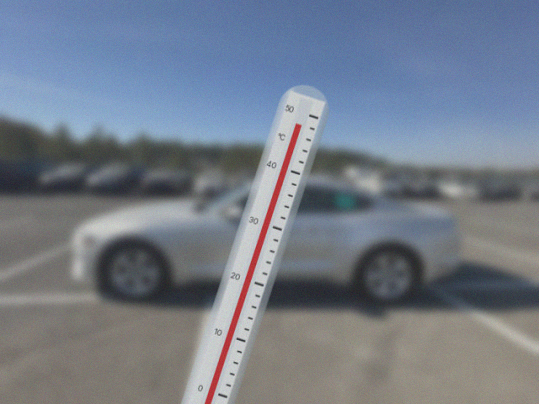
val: 48
